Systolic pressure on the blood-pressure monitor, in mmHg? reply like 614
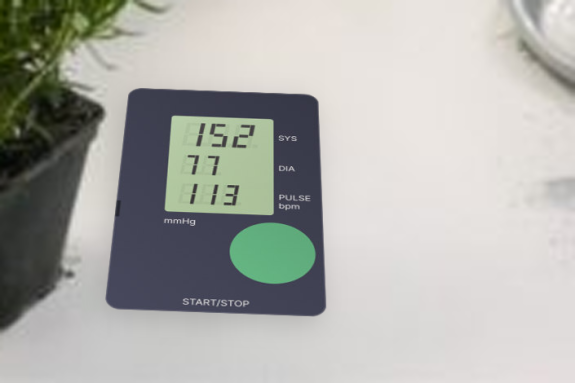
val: 152
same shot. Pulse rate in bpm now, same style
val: 113
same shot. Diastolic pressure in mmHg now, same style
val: 77
